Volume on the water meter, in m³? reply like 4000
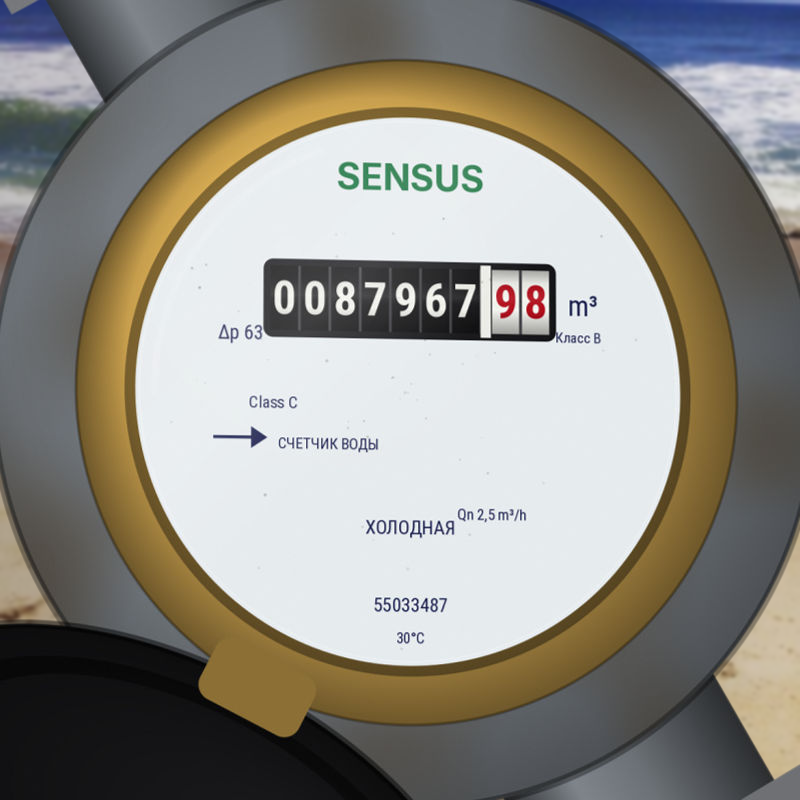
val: 87967.98
